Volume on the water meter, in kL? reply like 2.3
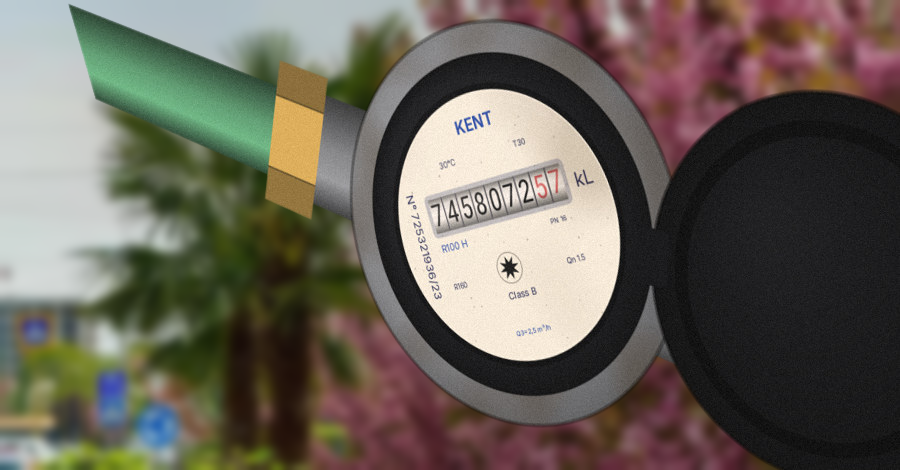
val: 7458072.57
